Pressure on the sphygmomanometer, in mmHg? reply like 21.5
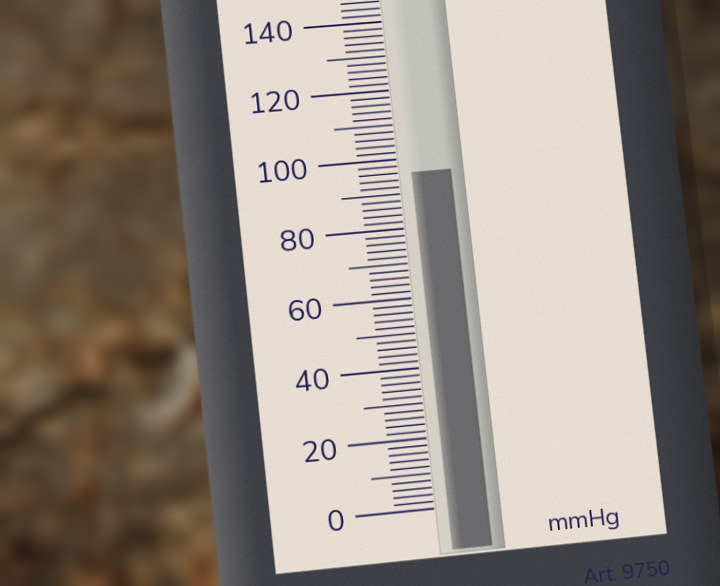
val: 96
